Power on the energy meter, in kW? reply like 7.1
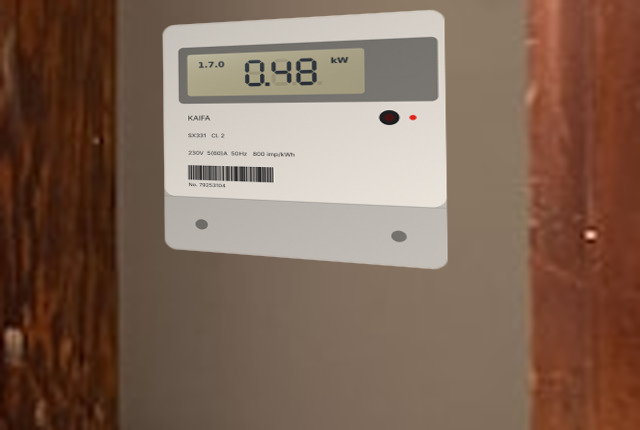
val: 0.48
